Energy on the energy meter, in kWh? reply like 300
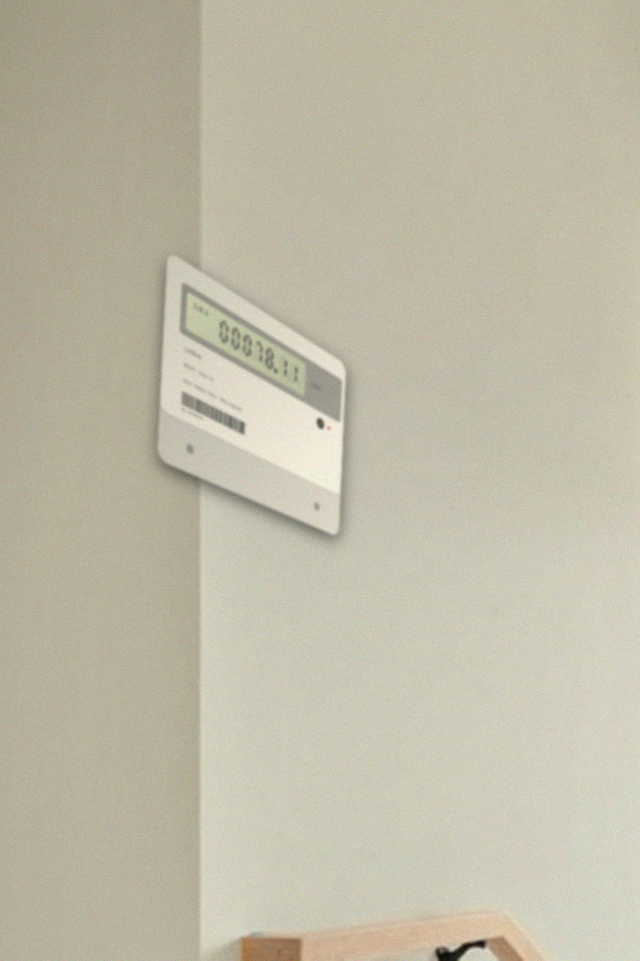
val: 78.11
